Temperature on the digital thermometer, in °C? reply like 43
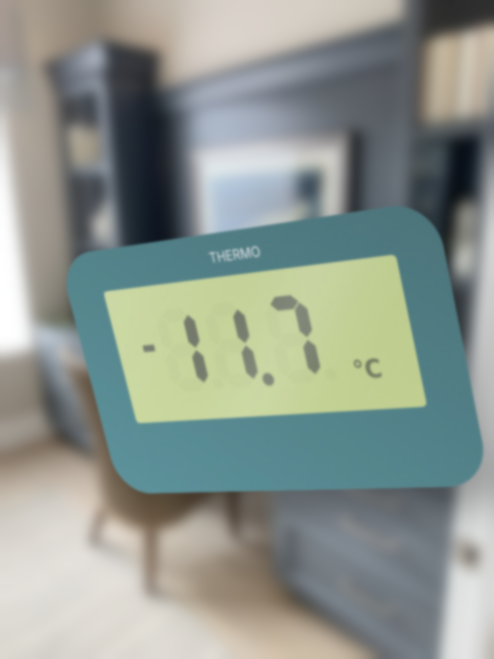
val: -11.7
